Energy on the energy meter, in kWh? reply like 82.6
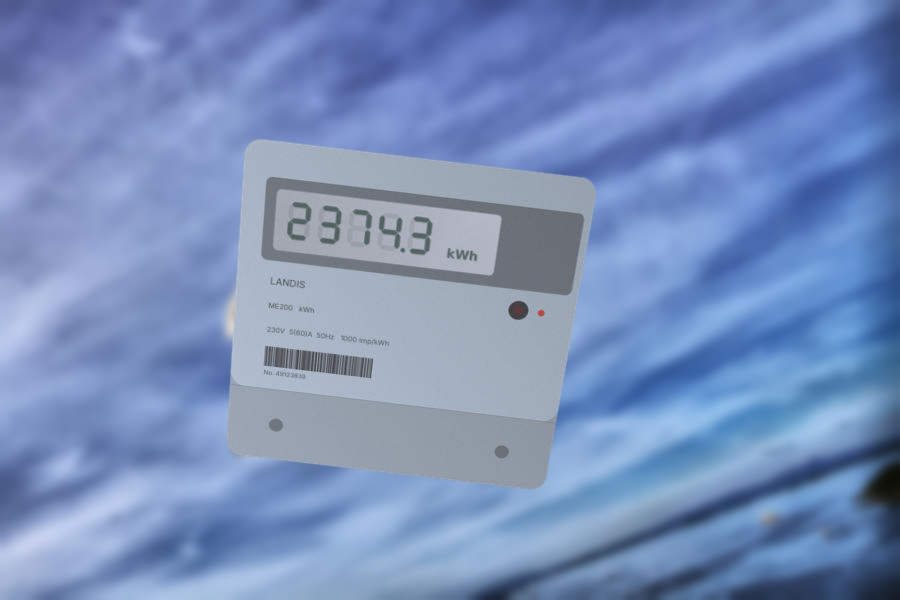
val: 2374.3
